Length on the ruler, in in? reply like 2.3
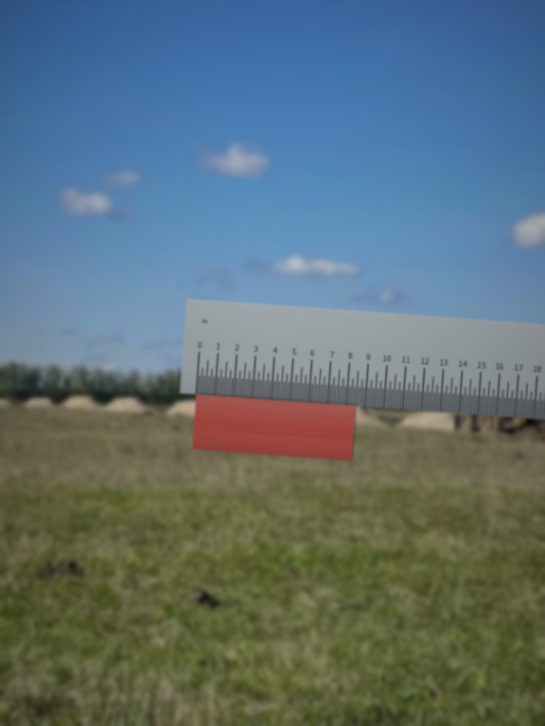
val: 8.5
